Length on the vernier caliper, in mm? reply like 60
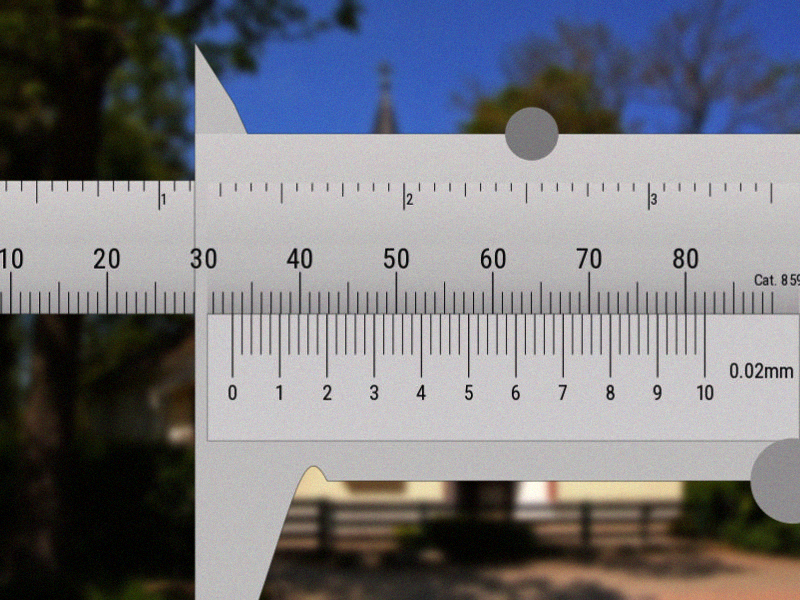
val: 33.0
